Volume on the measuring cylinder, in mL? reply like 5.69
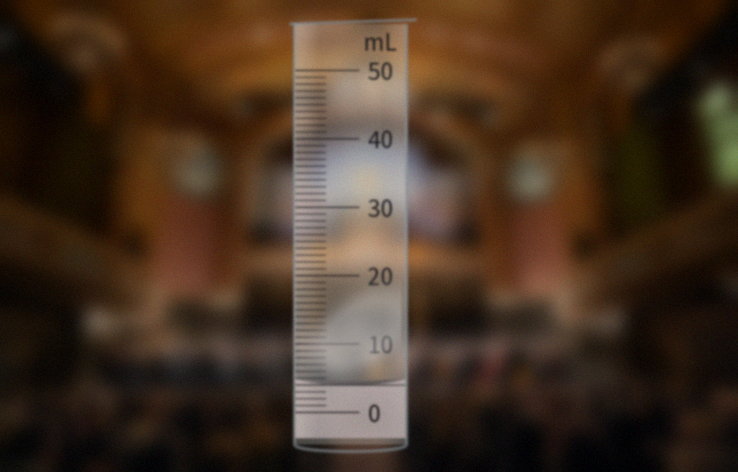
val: 4
